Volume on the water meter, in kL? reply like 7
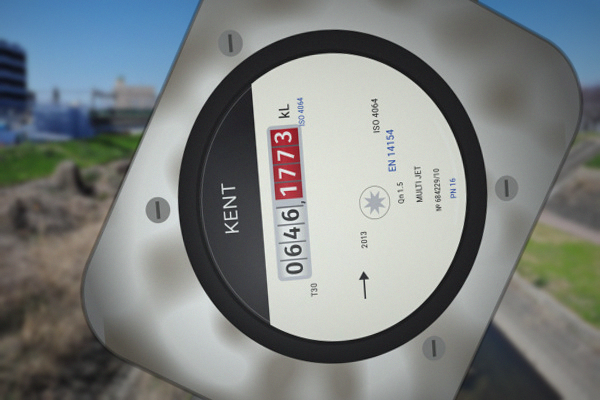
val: 646.1773
